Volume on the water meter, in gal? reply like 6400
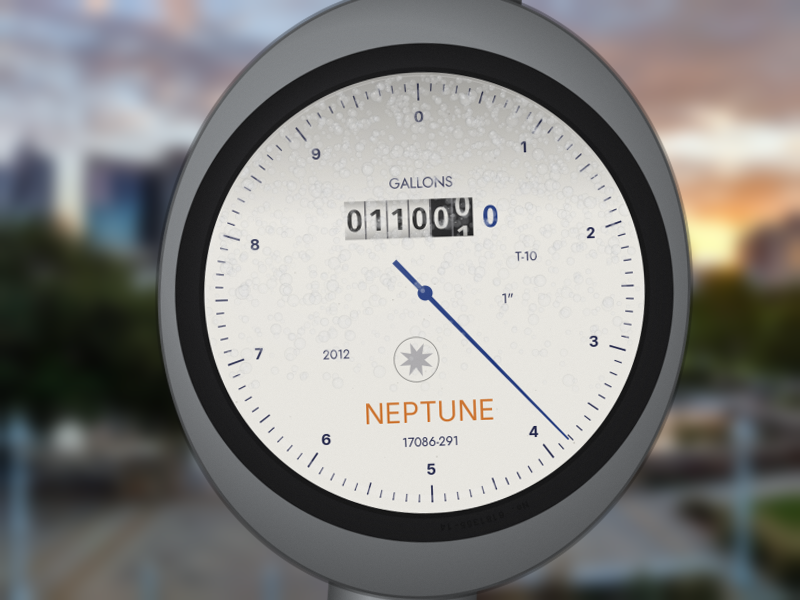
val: 110003.8
